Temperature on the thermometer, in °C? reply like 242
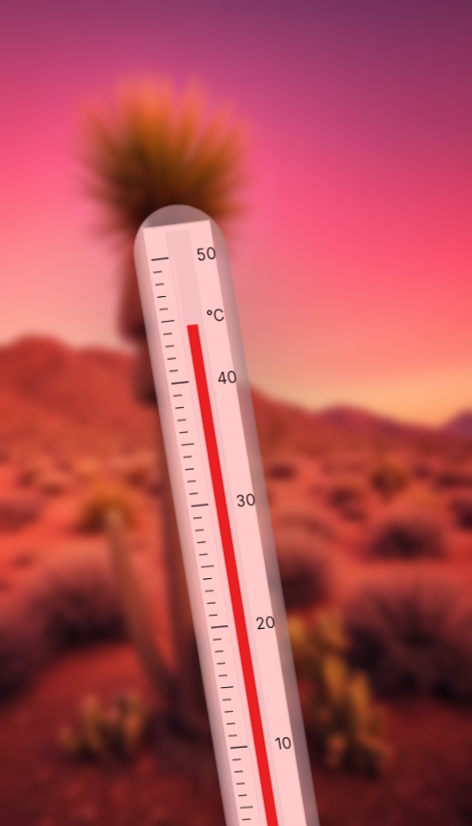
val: 44.5
